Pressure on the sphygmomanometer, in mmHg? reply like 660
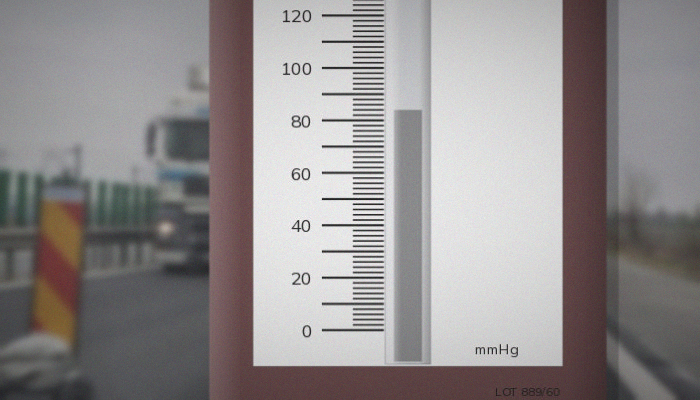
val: 84
